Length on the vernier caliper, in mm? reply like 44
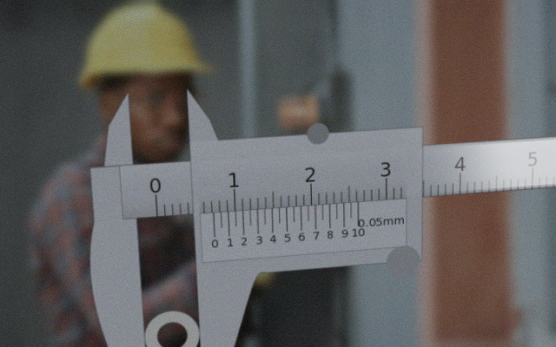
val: 7.2
